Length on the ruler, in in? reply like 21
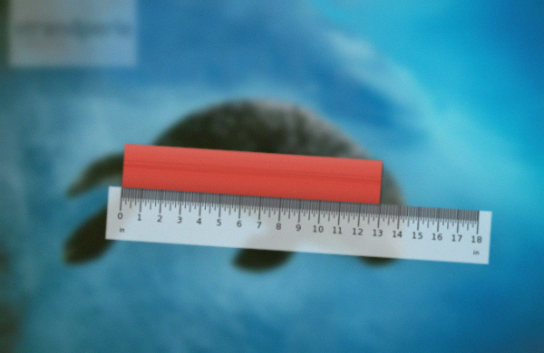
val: 13
